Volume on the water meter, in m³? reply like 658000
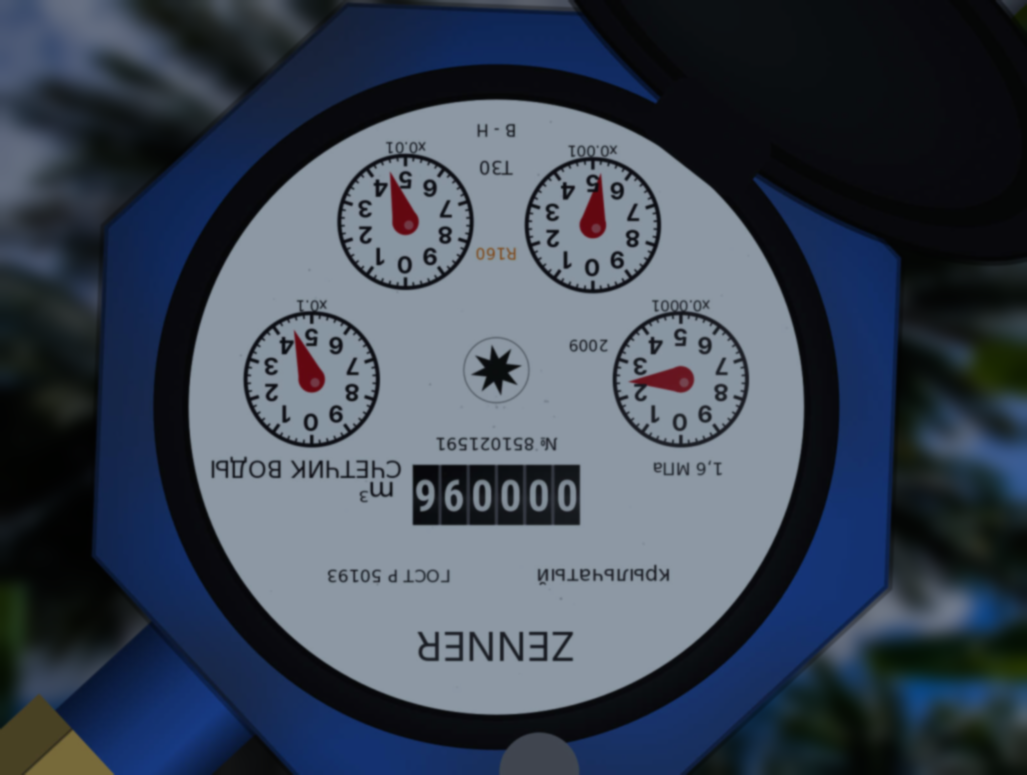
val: 96.4452
